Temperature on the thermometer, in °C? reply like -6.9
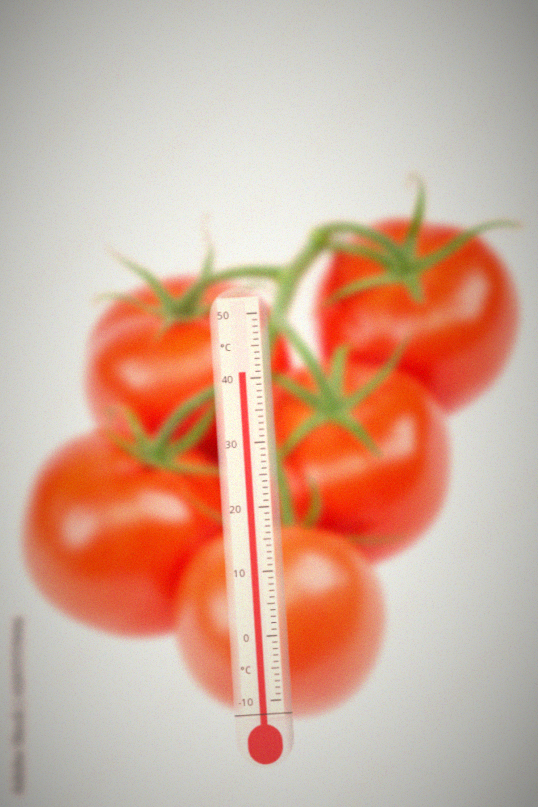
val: 41
